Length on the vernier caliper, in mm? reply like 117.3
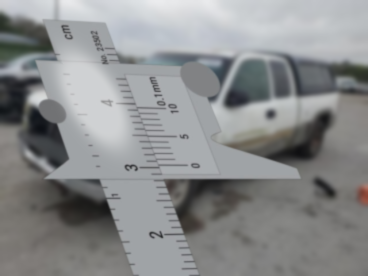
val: 30.4
